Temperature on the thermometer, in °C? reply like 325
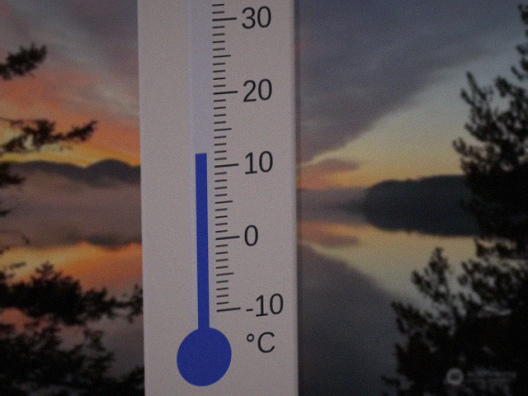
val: 12
